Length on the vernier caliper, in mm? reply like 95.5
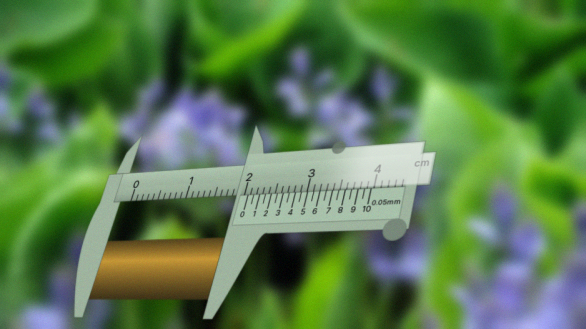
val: 20.6
